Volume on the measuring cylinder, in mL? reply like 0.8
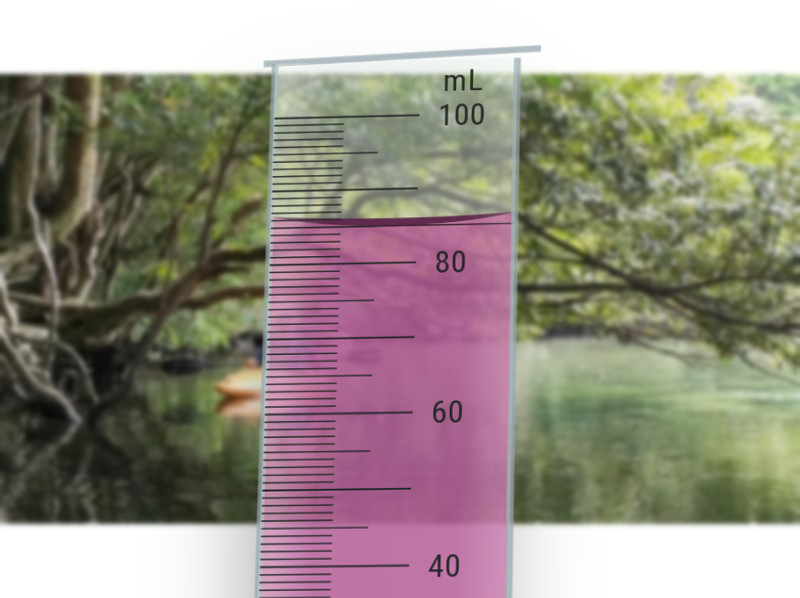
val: 85
